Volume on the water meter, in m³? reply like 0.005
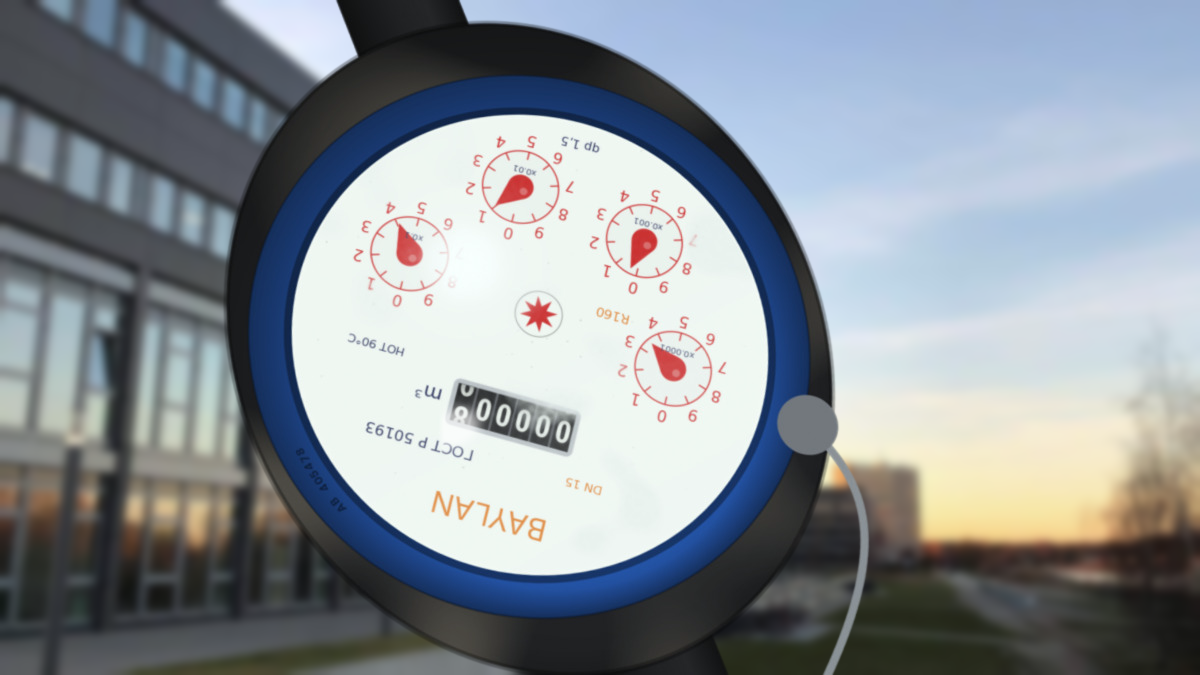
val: 8.4103
